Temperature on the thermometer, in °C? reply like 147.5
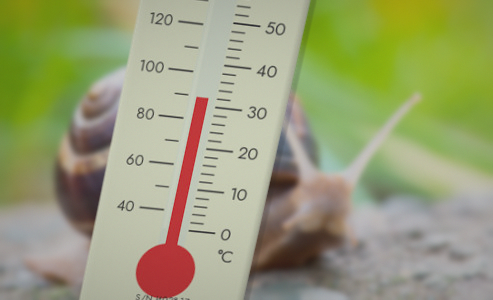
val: 32
